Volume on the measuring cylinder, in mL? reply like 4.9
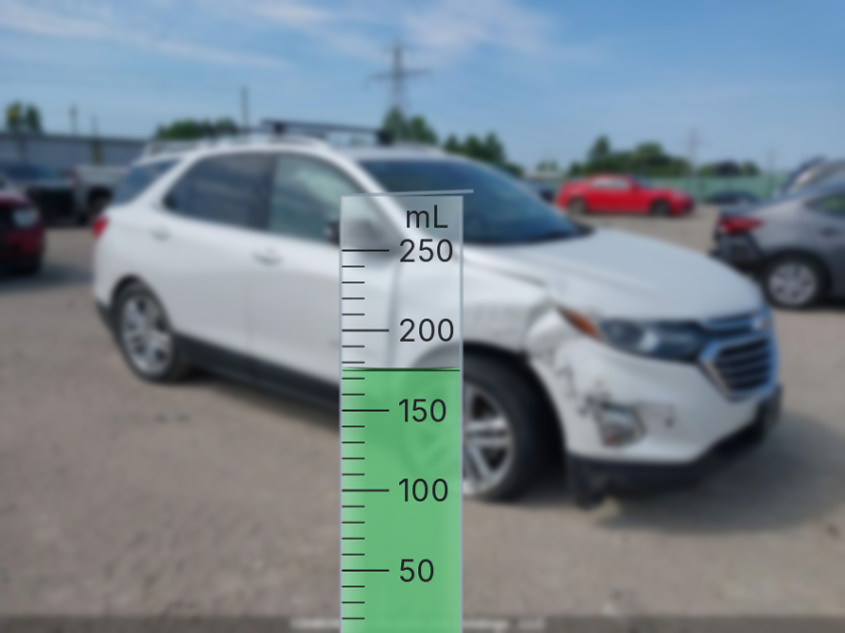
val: 175
